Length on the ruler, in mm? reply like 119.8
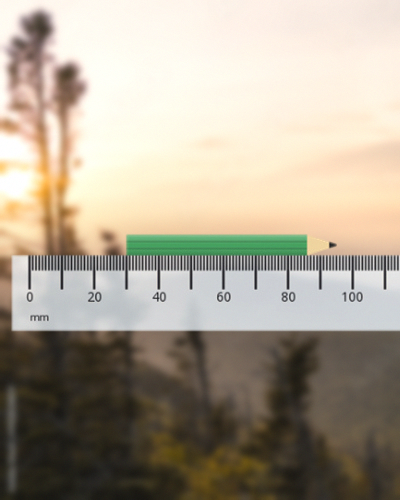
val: 65
